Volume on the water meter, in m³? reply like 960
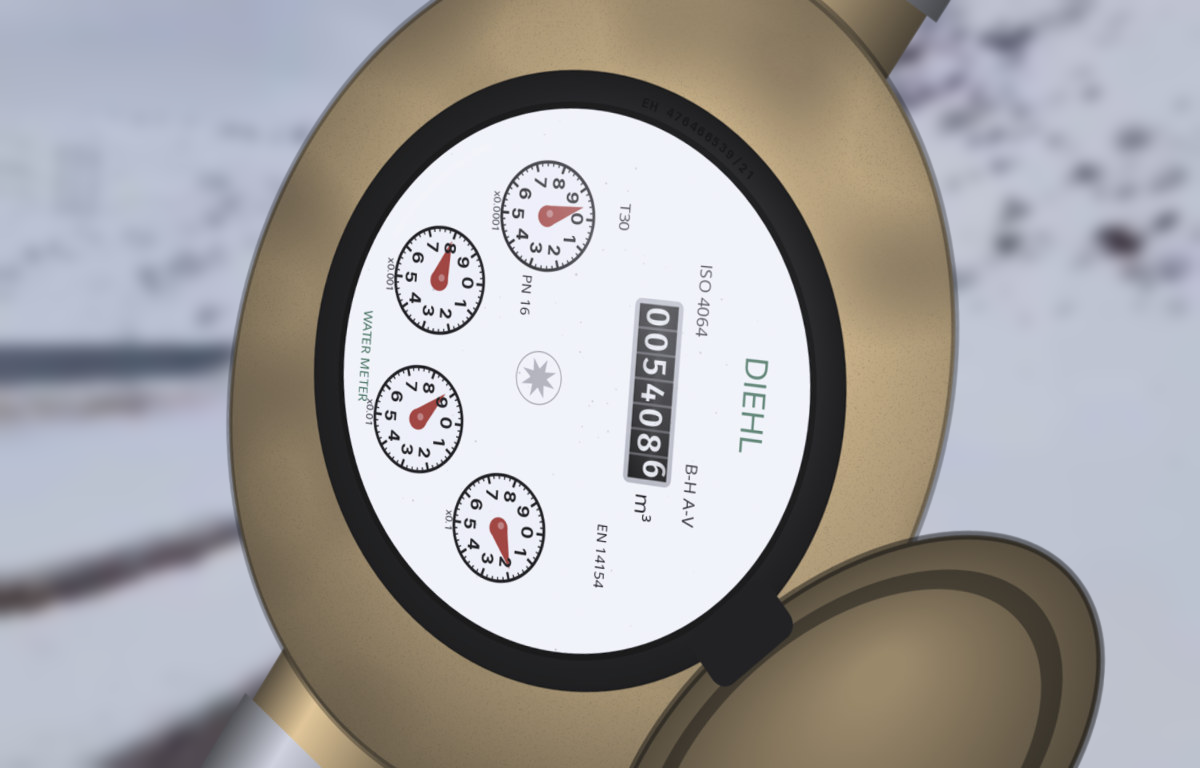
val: 54086.1879
